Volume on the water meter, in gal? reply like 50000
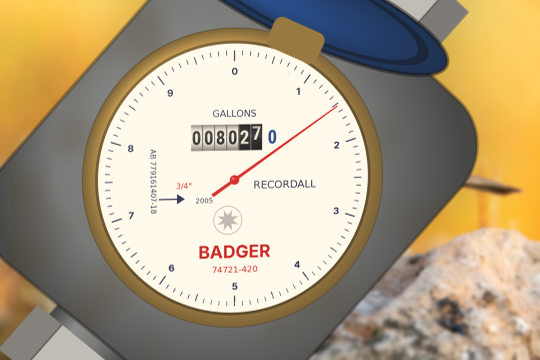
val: 80271.5
